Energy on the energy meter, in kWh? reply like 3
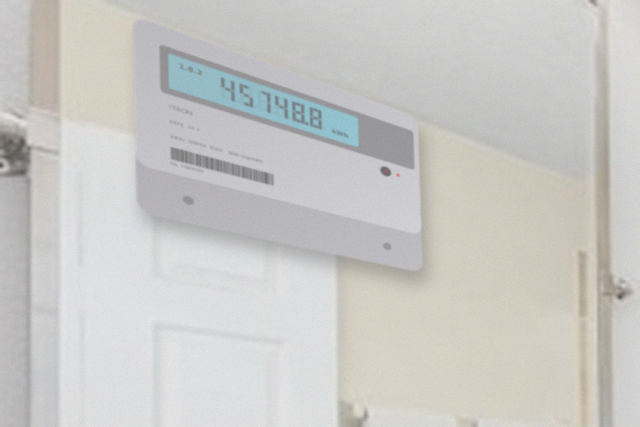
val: 45748.8
